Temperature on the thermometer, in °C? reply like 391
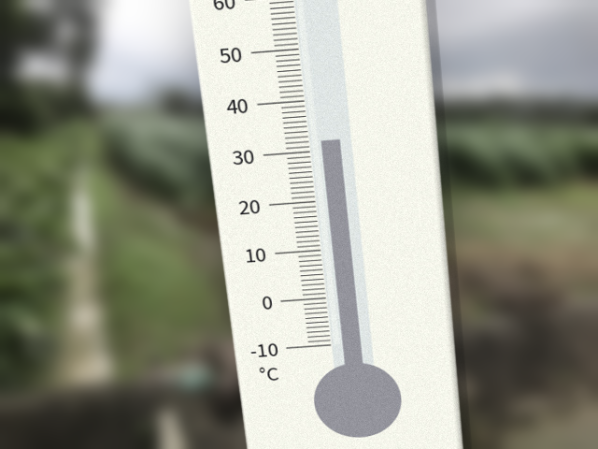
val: 32
